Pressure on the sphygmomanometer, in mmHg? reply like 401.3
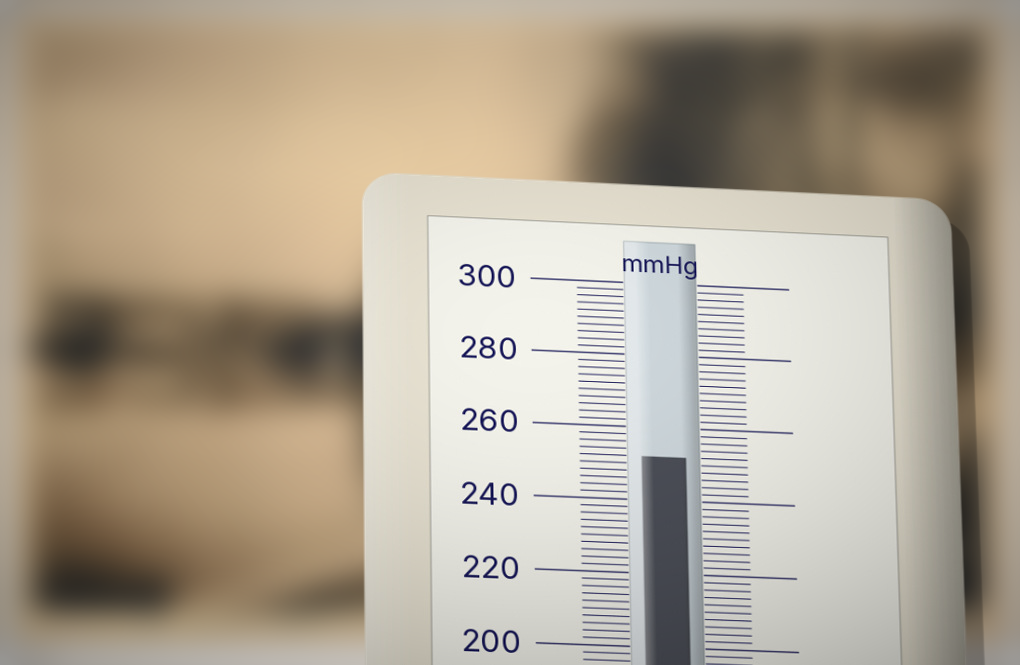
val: 252
